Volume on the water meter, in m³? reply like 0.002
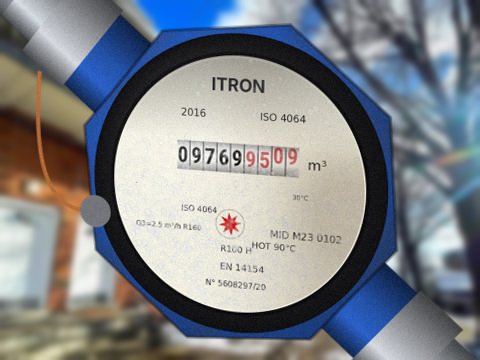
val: 9769.9509
